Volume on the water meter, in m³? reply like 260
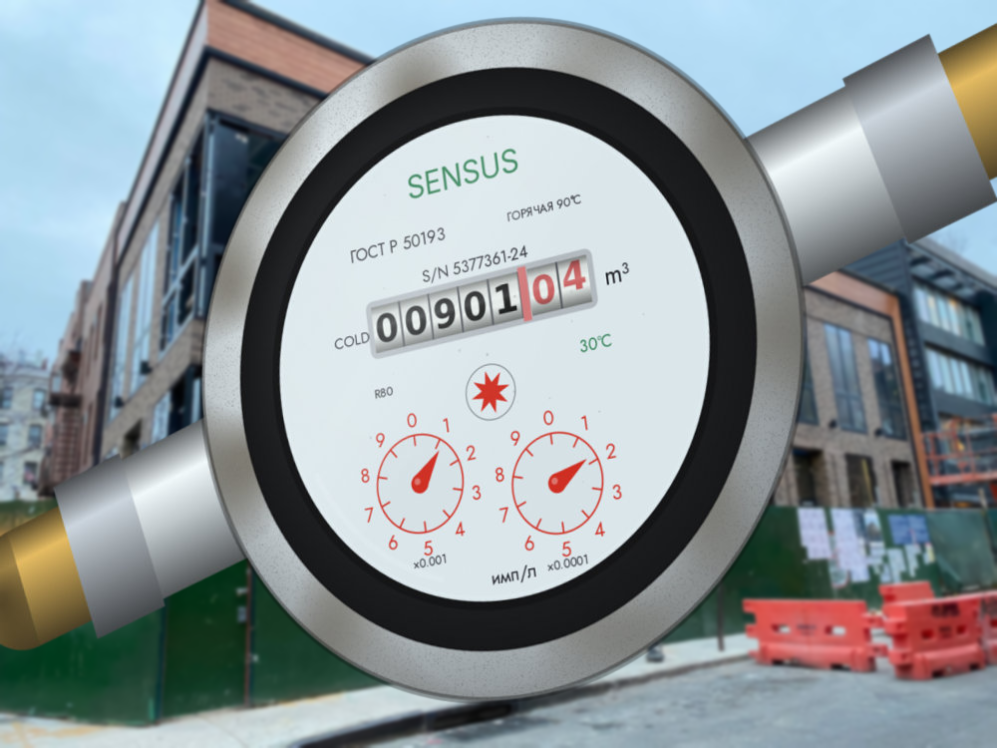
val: 901.0411
